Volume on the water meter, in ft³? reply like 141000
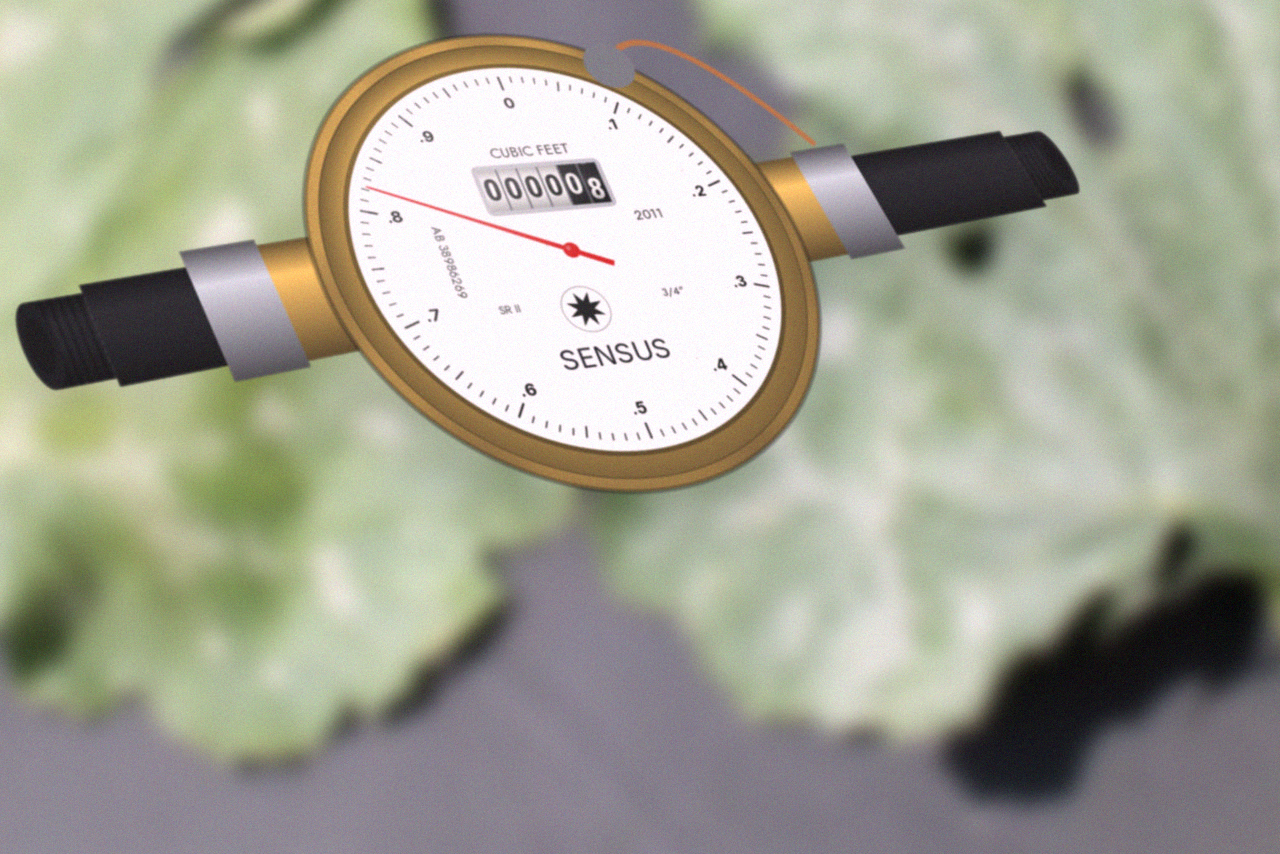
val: 7.82
